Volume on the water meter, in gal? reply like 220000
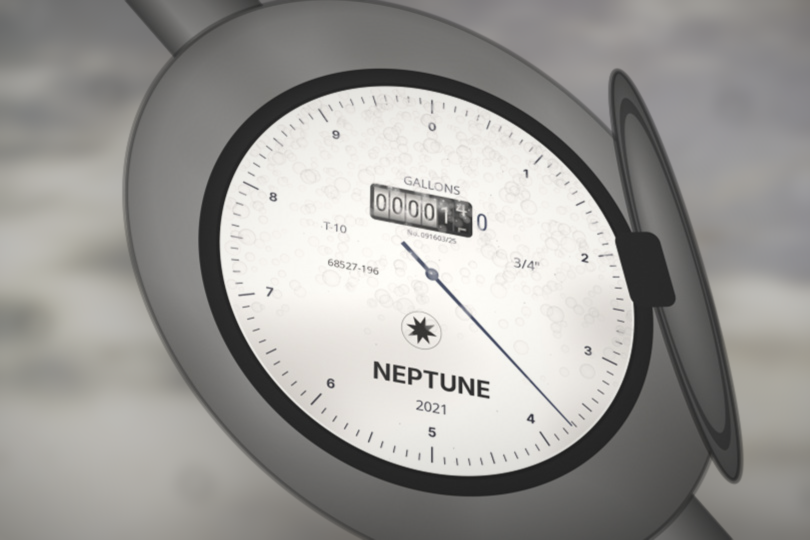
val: 143.7
